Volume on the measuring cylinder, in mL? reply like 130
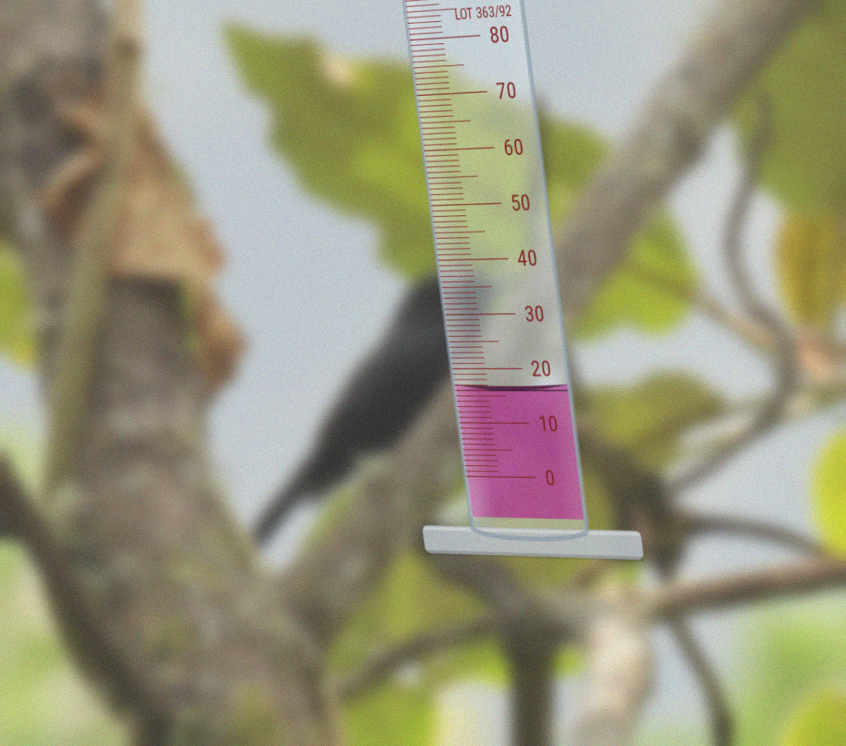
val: 16
